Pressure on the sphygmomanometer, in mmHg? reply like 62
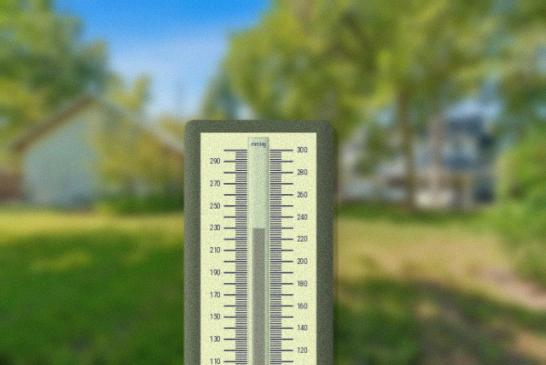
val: 230
